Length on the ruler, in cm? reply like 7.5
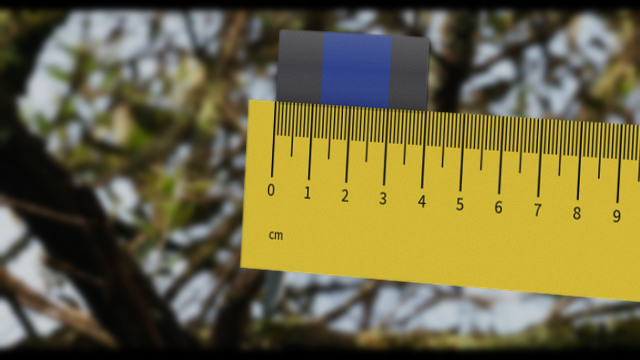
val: 4
